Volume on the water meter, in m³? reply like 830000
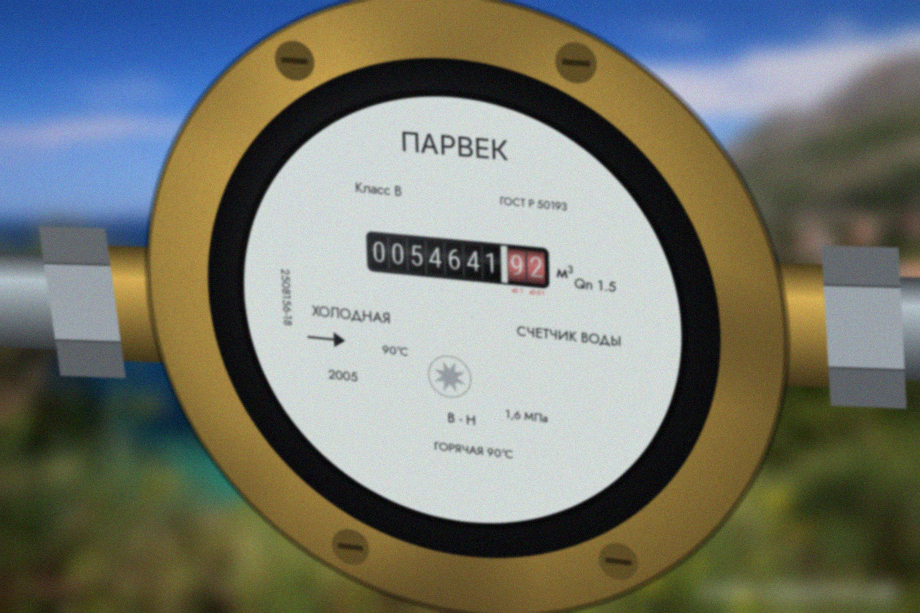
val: 54641.92
